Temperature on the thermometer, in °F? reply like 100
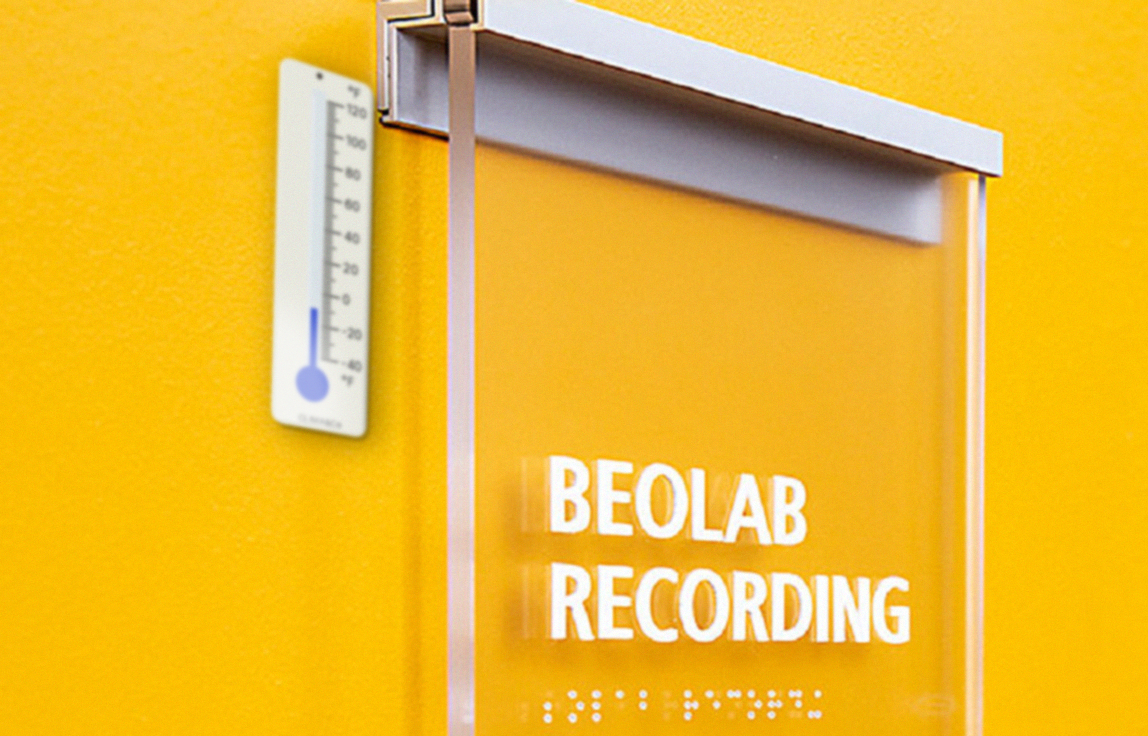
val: -10
